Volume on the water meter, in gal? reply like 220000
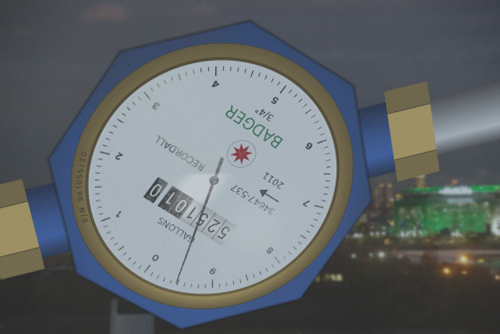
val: 5251009.5
